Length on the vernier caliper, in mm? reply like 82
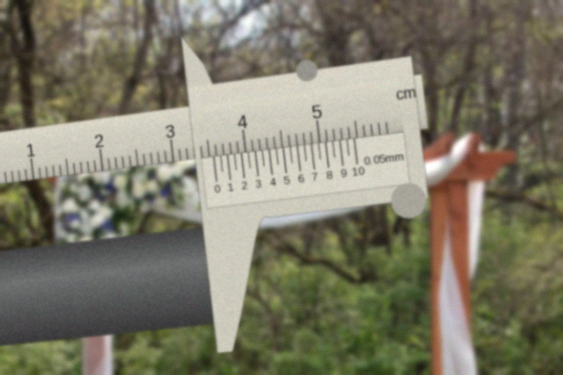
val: 35.6
